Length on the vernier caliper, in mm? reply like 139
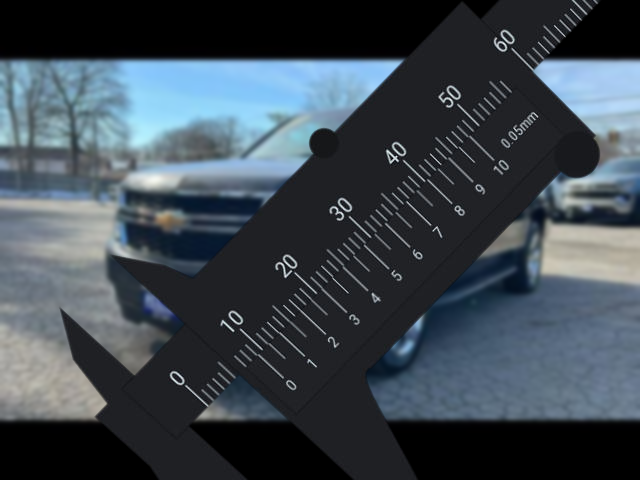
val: 9.2
